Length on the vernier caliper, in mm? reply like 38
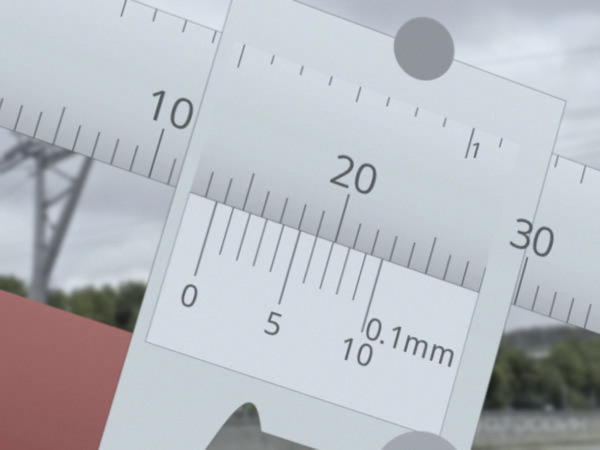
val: 13.6
